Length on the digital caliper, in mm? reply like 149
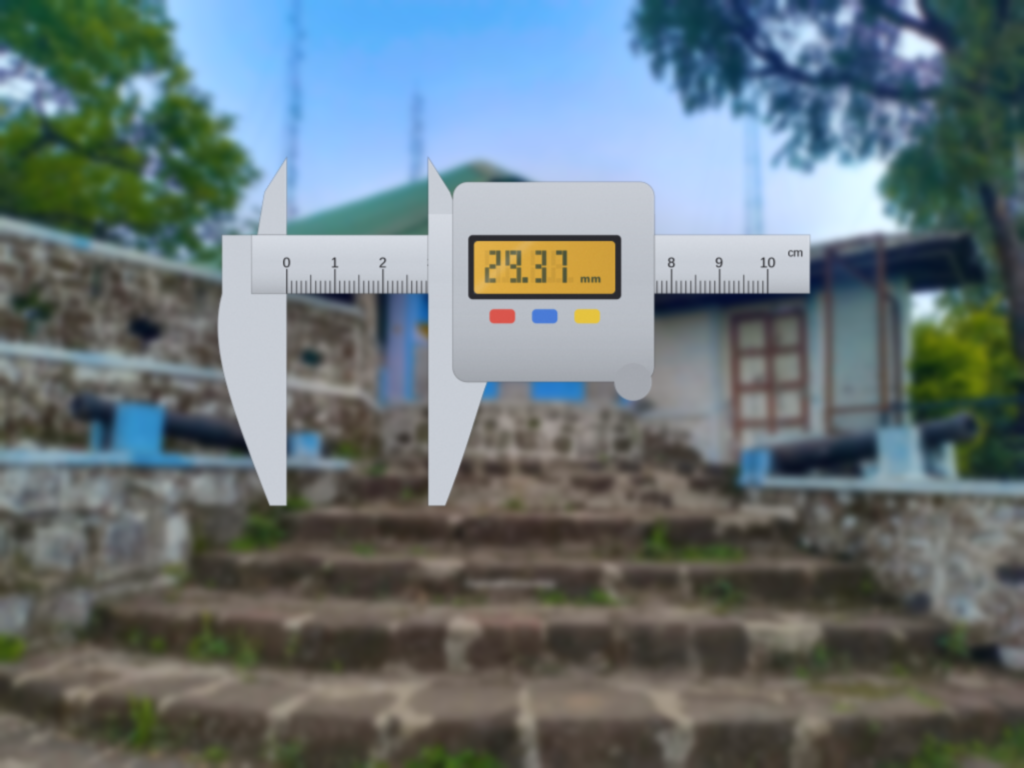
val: 29.37
